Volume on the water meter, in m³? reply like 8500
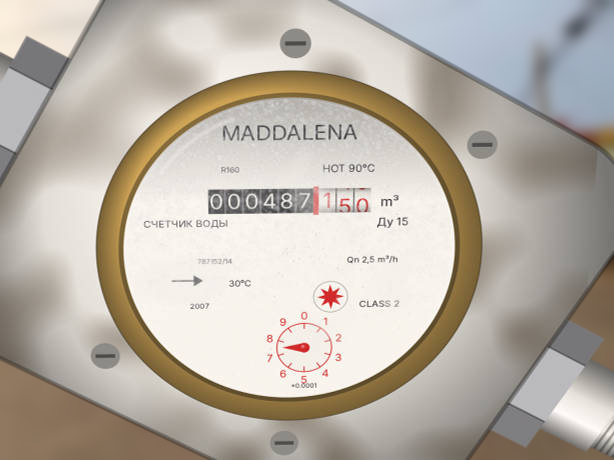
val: 487.1497
